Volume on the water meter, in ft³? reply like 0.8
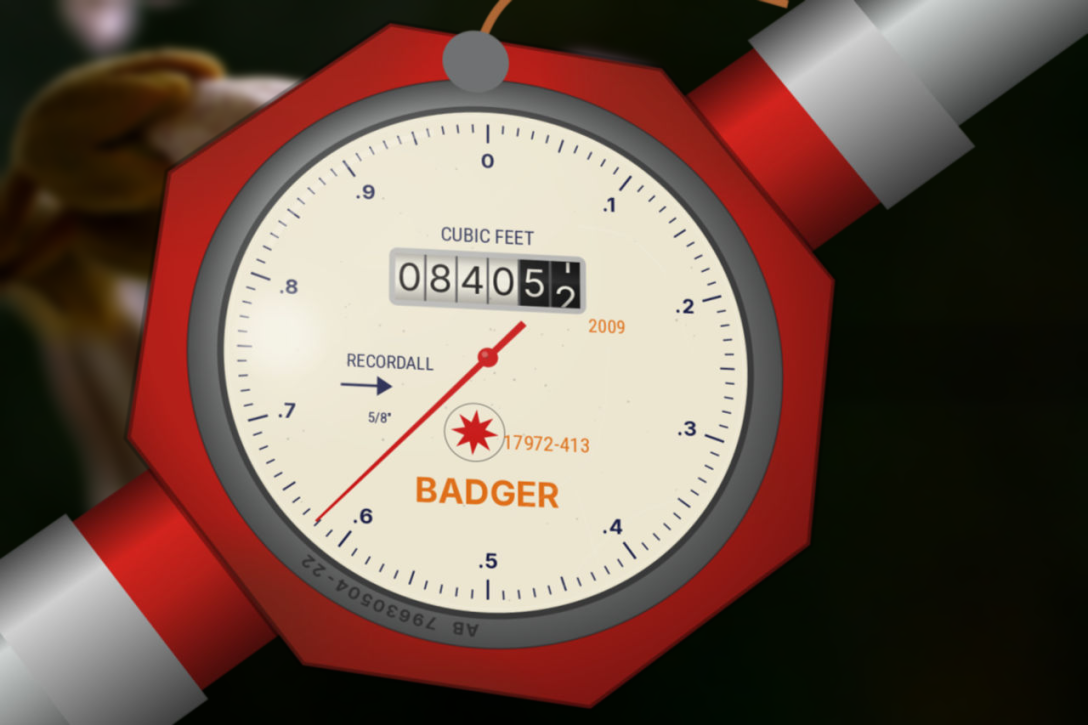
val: 84051.62
